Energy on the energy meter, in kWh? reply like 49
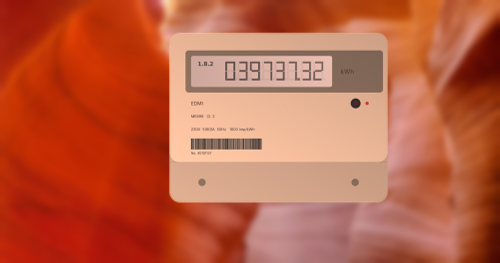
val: 39737.32
